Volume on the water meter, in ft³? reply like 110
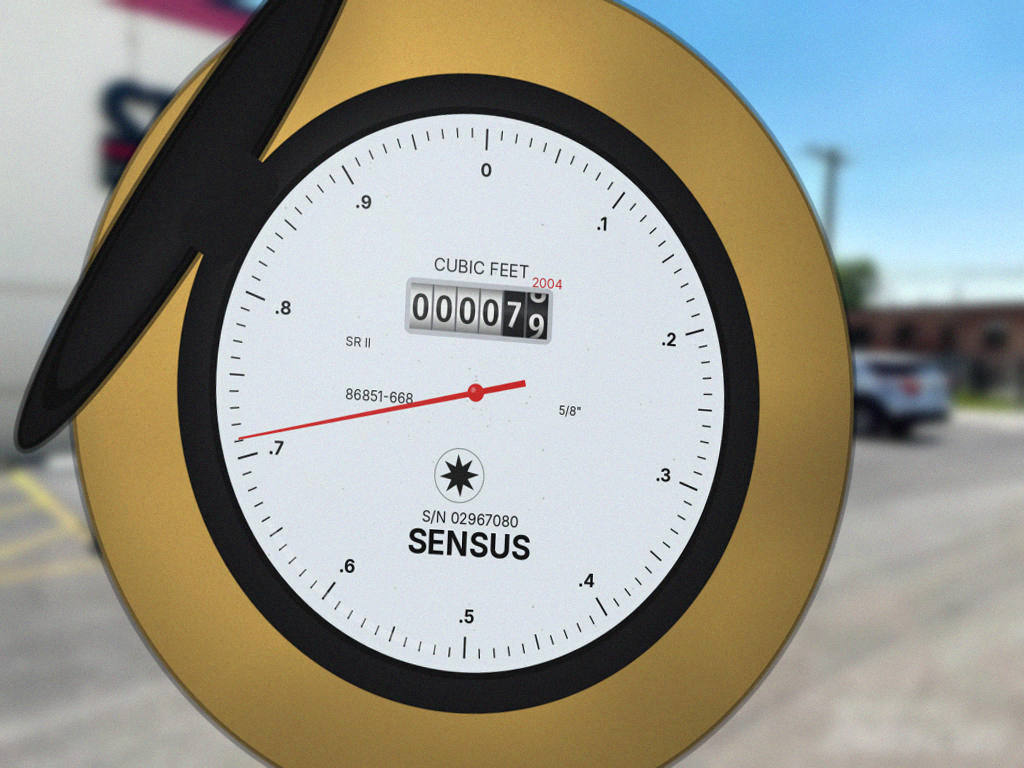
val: 78.71
